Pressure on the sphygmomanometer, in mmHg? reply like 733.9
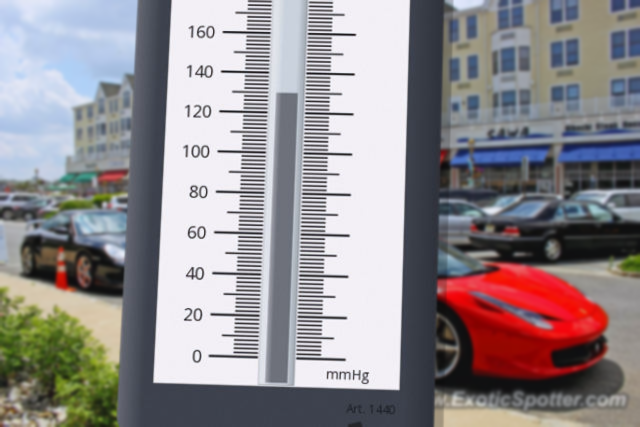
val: 130
